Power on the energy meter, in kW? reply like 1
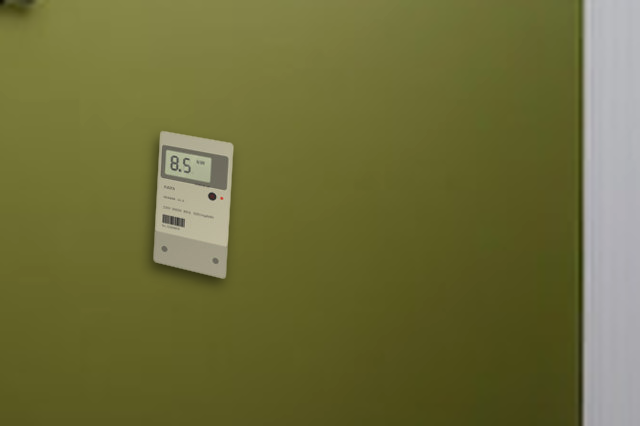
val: 8.5
